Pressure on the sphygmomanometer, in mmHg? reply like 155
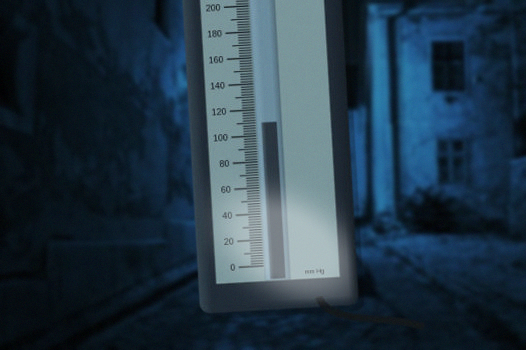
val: 110
